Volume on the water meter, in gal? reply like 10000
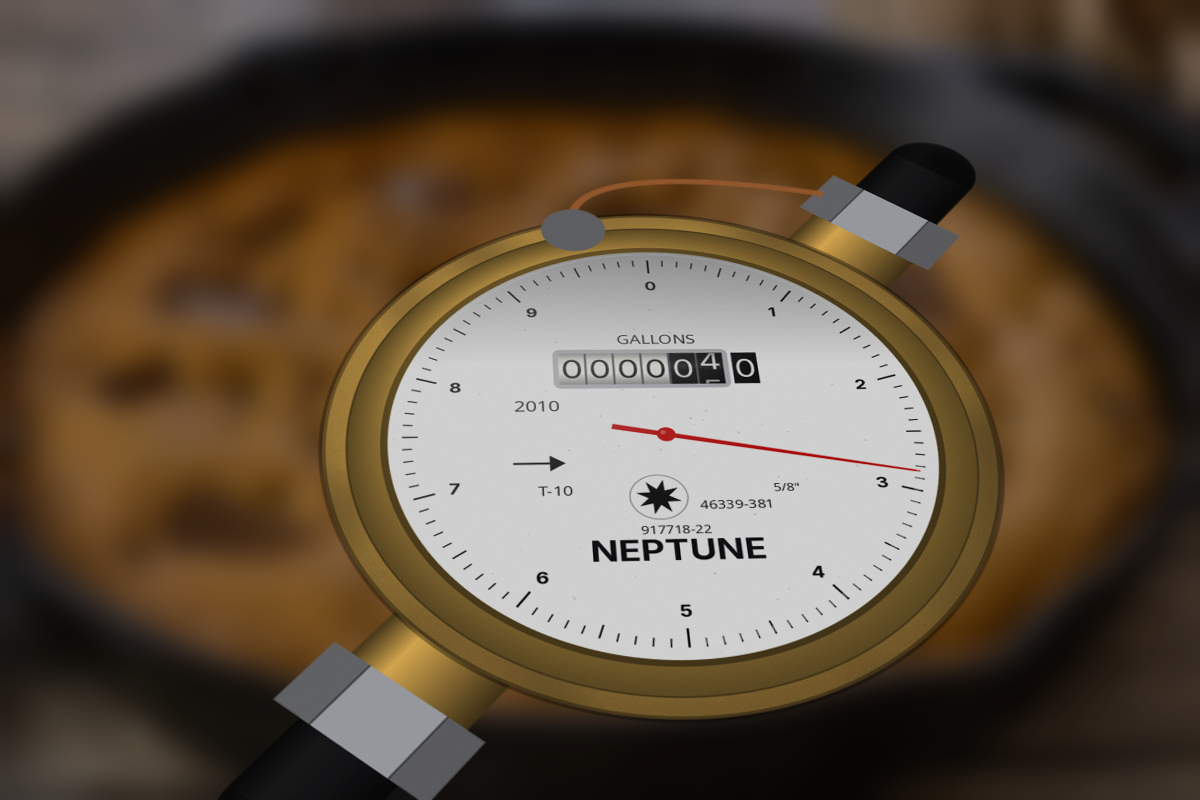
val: 42.8
